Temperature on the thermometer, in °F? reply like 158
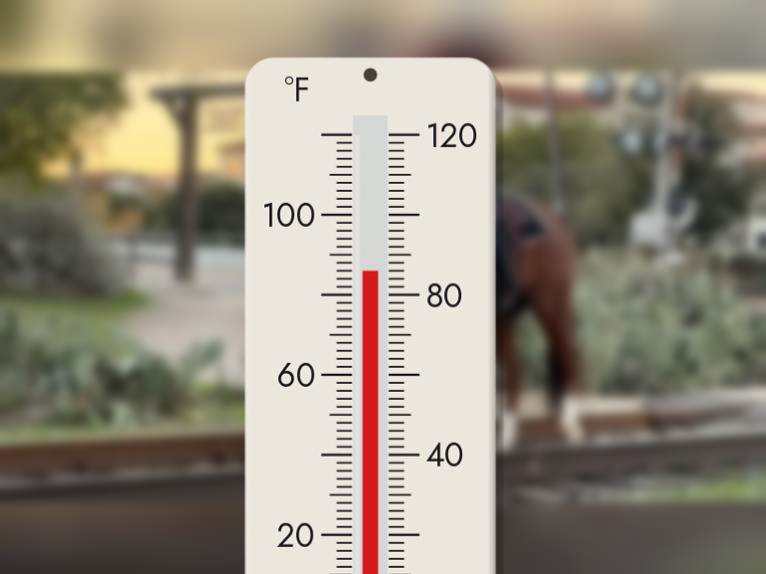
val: 86
